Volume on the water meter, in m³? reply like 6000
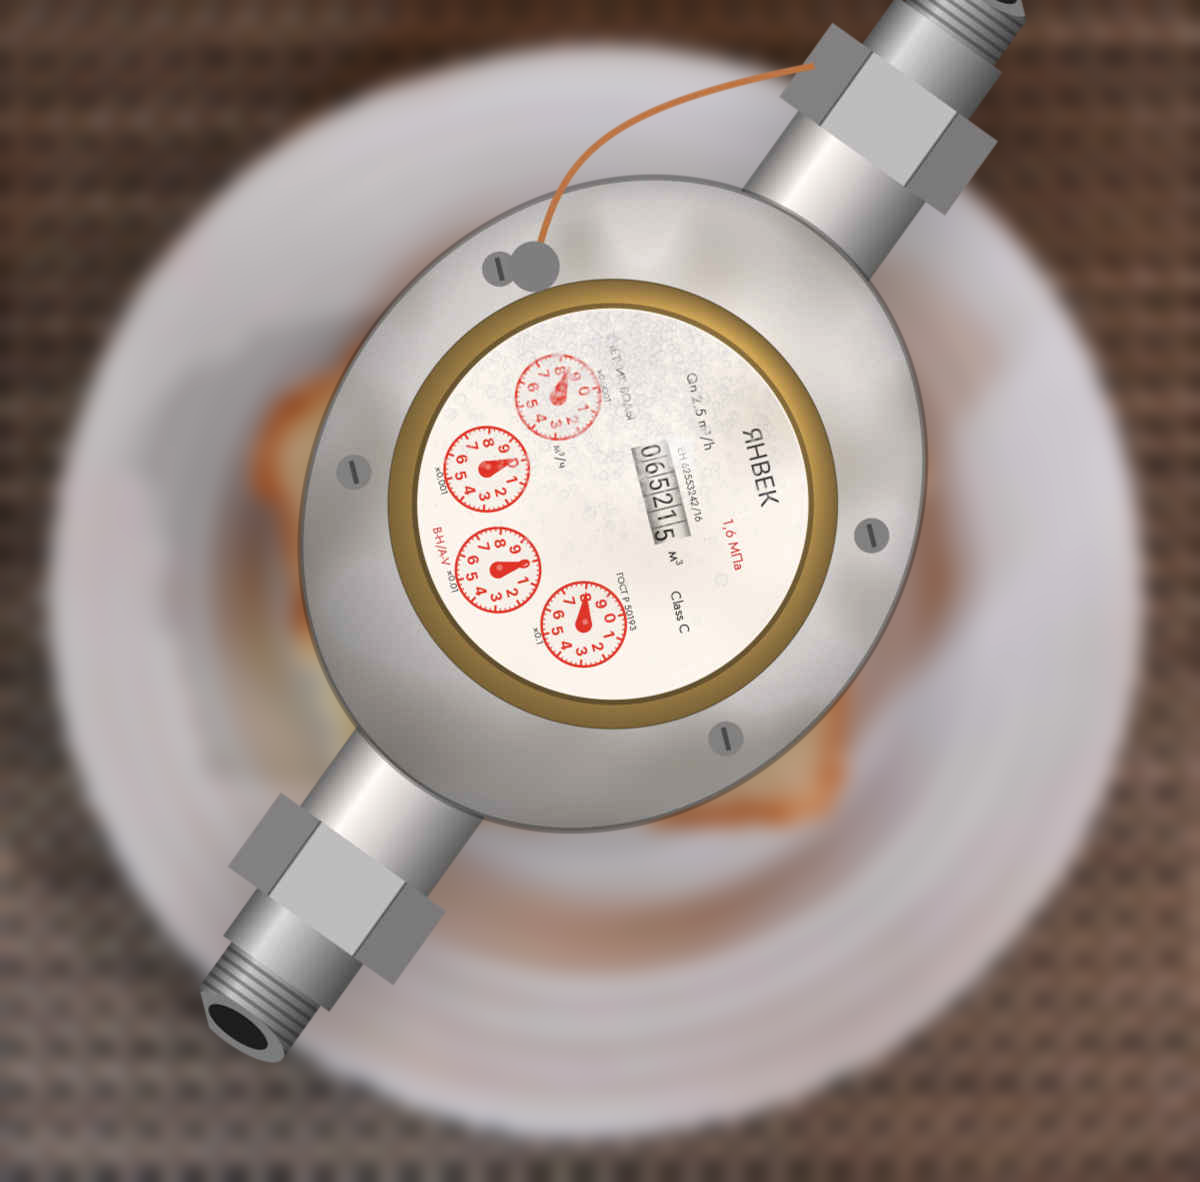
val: 65214.7998
